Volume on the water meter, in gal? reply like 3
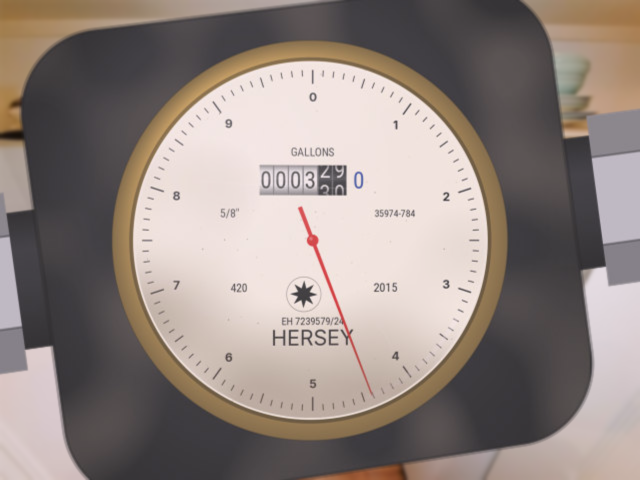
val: 3294.4
